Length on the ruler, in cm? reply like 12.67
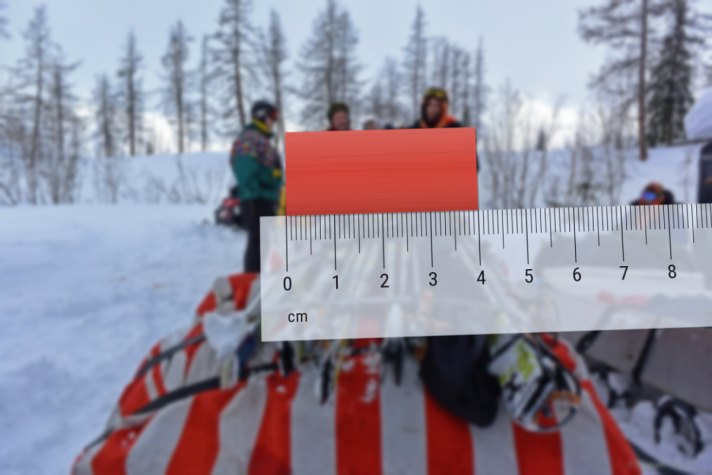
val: 4
